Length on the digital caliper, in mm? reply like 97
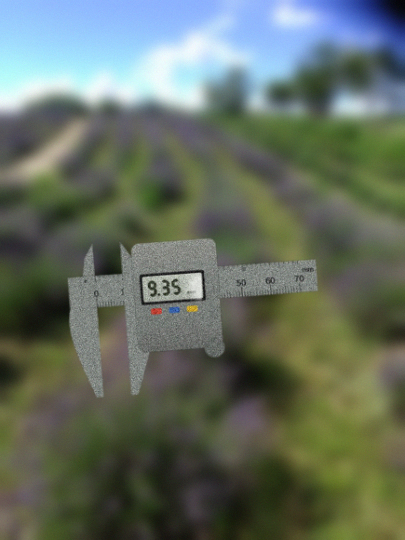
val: 9.35
